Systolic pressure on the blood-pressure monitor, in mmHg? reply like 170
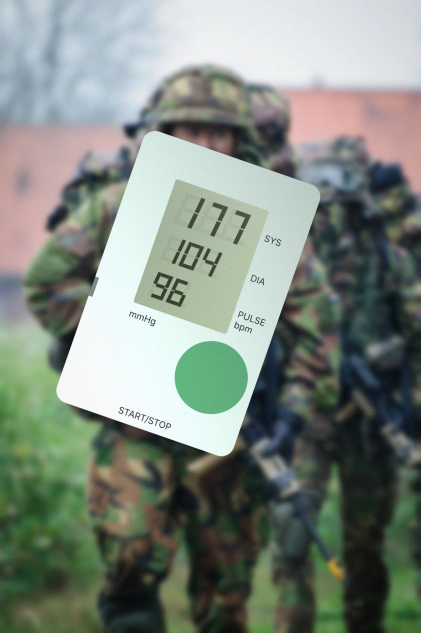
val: 177
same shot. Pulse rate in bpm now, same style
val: 96
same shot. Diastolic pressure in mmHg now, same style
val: 104
